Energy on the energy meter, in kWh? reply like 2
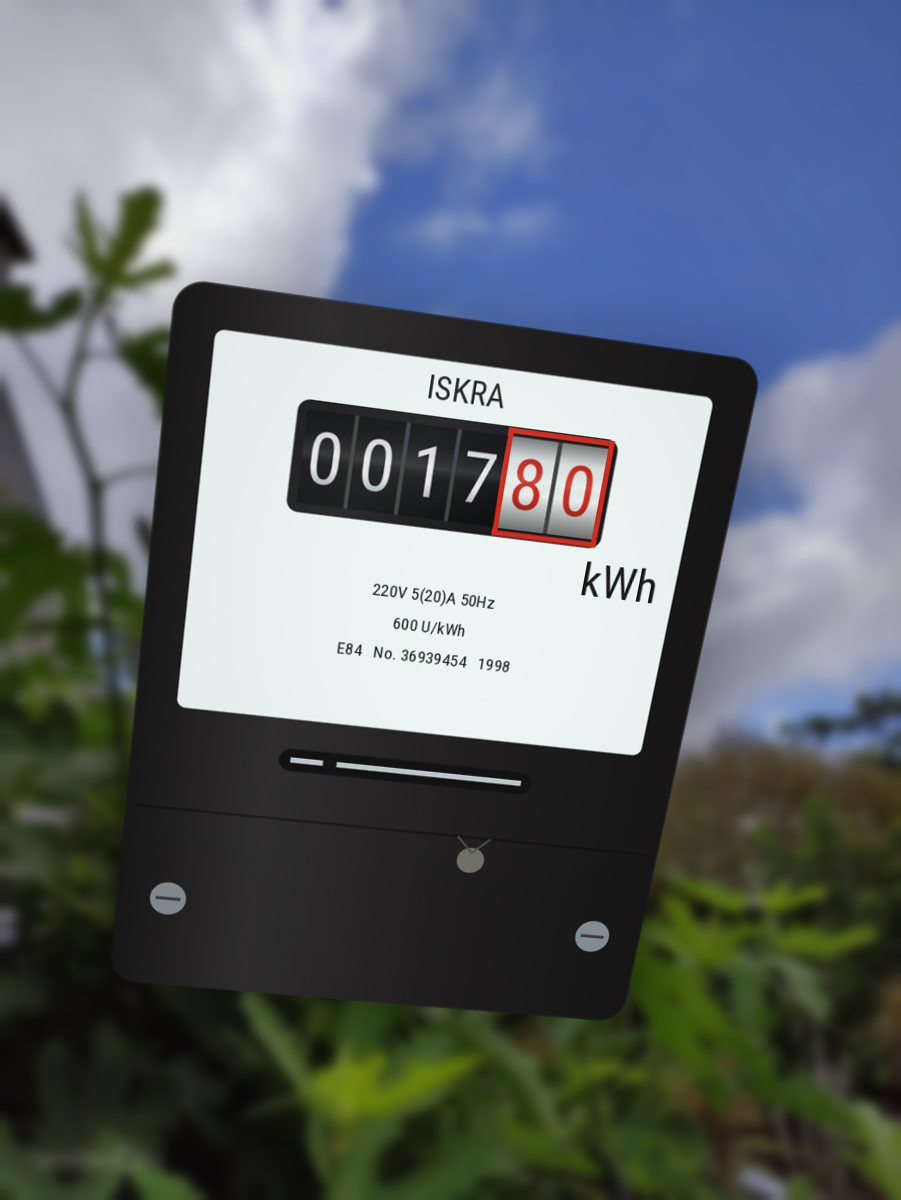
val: 17.80
